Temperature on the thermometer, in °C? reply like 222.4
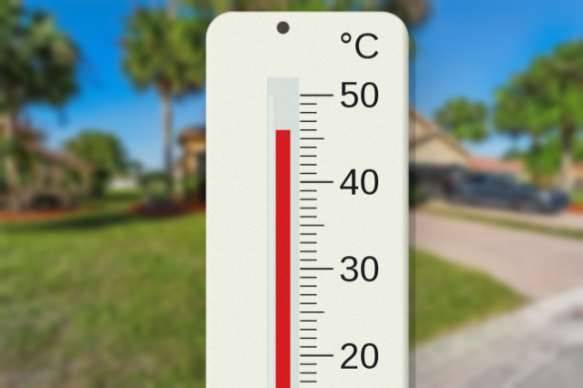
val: 46
